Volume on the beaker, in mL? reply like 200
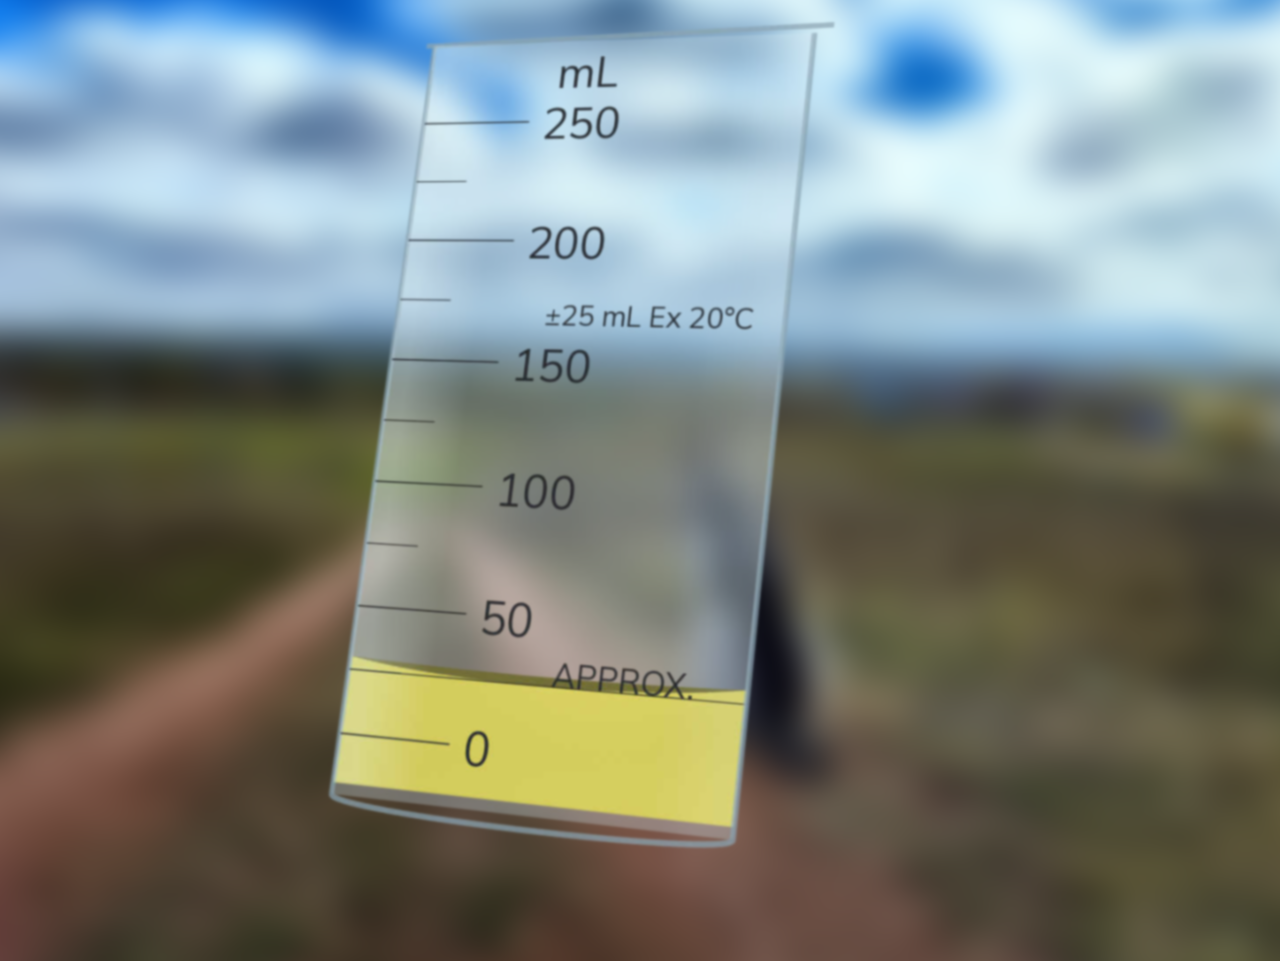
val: 25
